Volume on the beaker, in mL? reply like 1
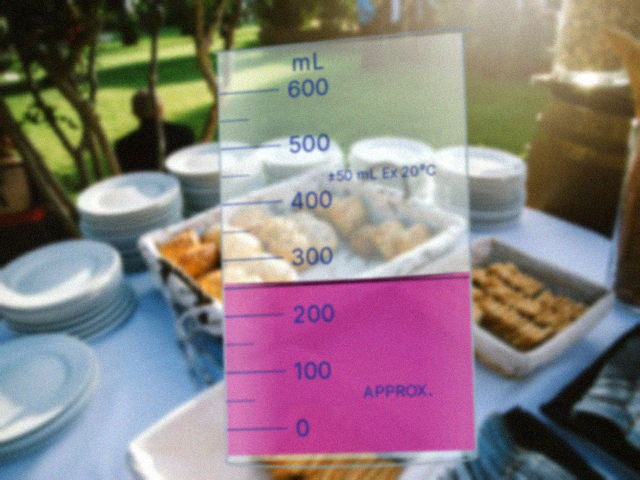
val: 250
